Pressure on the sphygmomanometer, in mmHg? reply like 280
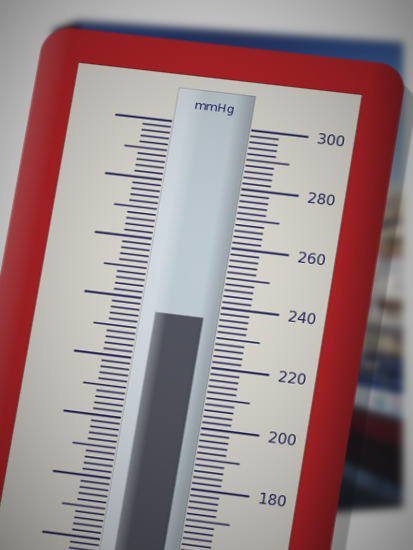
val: 236
